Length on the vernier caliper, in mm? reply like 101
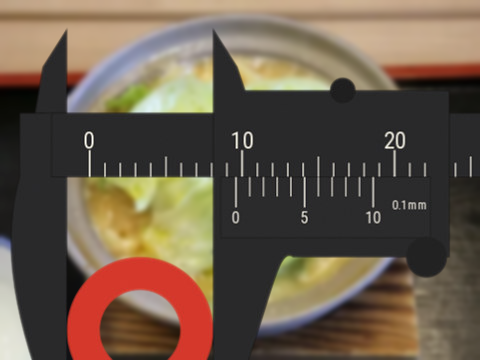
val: 9.6
